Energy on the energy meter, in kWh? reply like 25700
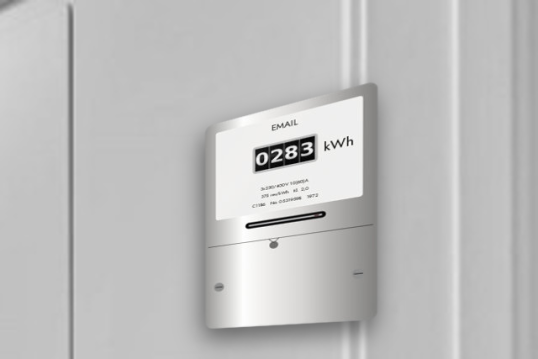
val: 283
